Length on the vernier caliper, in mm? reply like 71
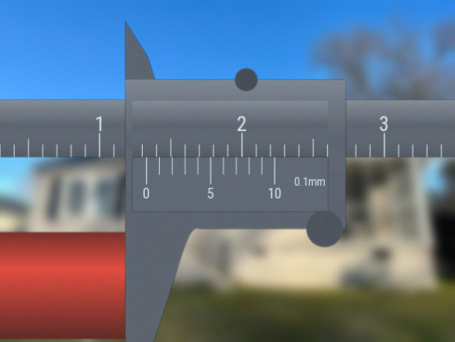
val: 13.3
